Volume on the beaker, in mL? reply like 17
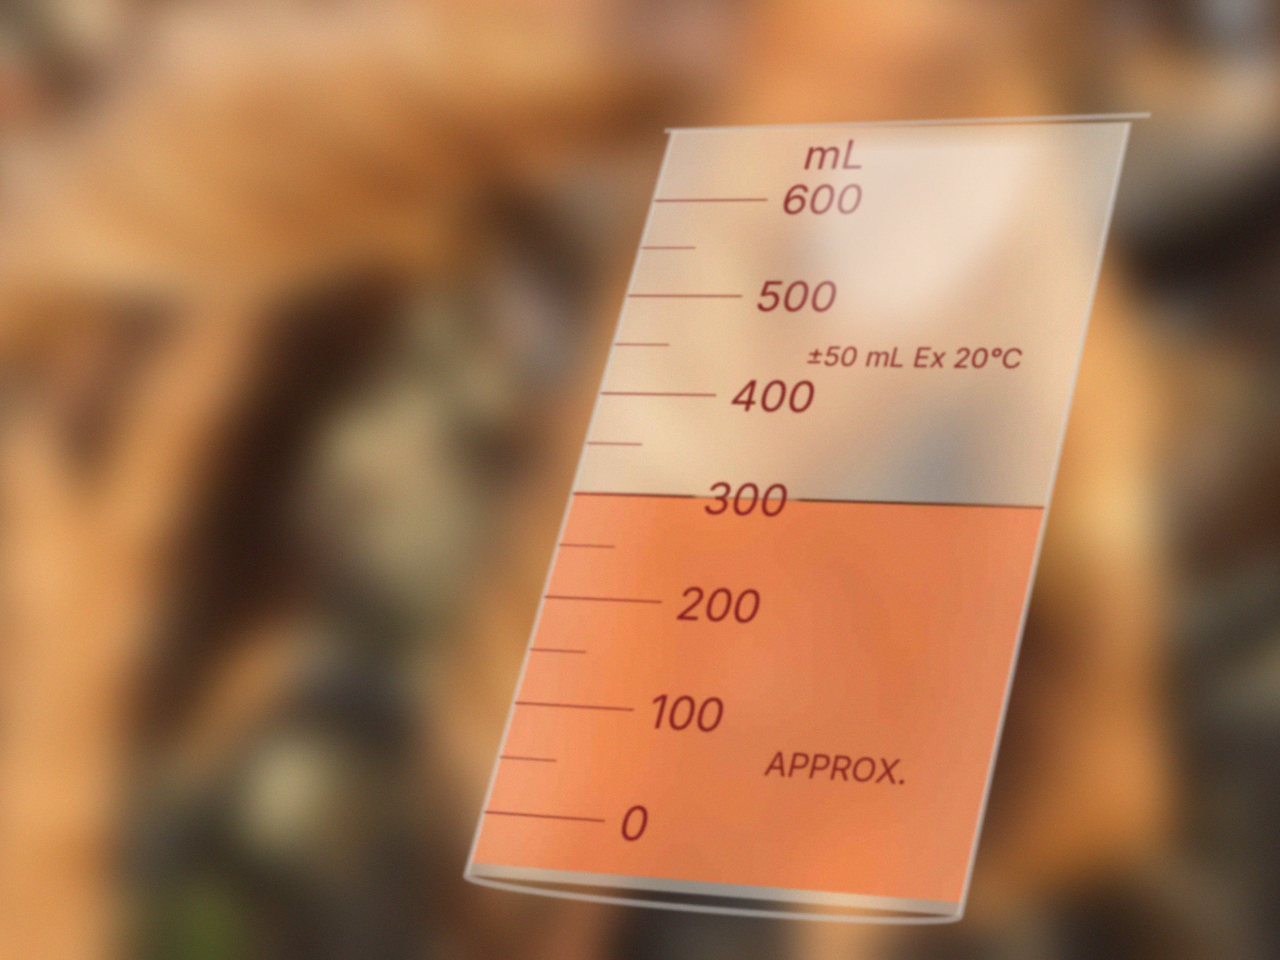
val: 300
